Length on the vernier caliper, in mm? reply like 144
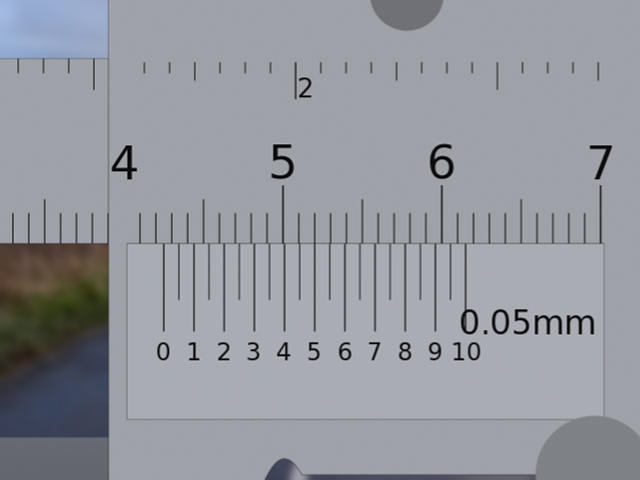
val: 42.5
